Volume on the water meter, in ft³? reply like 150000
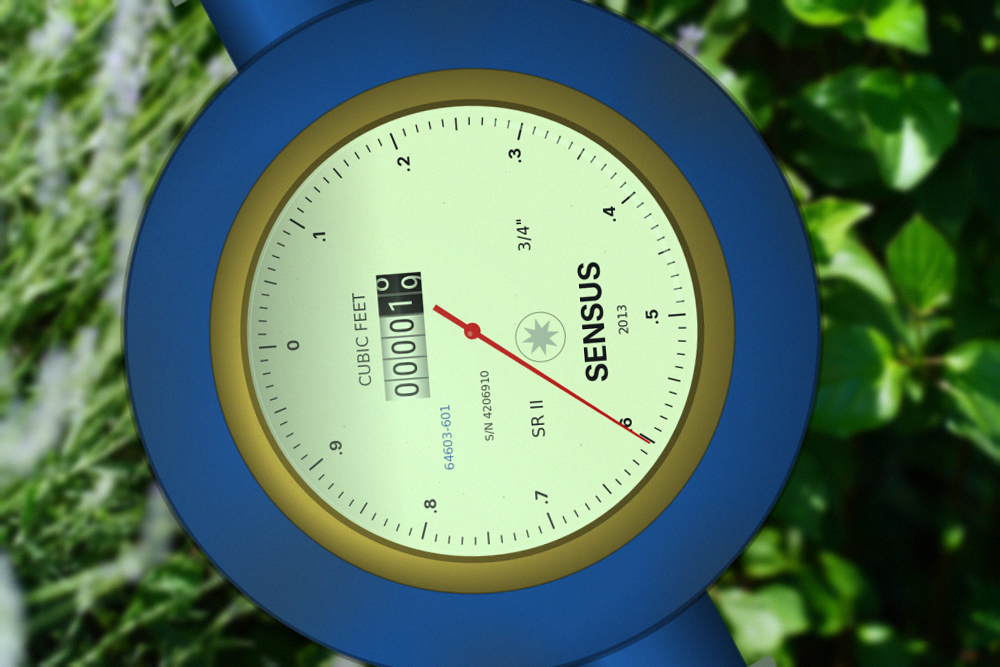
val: 18.60
